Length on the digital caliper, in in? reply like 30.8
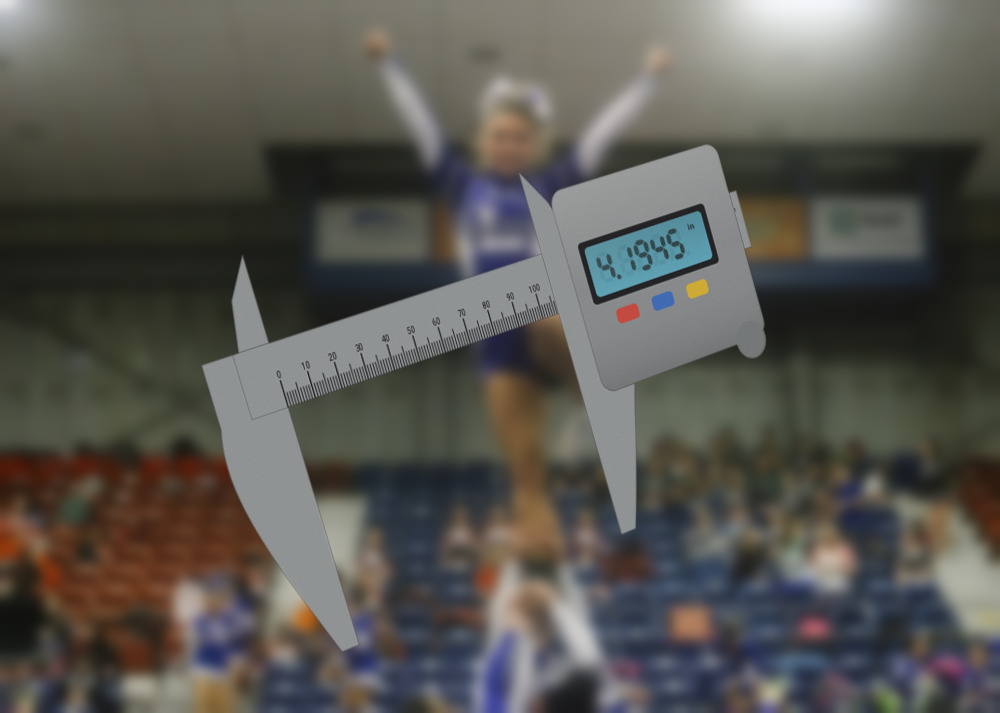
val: 4.1945
